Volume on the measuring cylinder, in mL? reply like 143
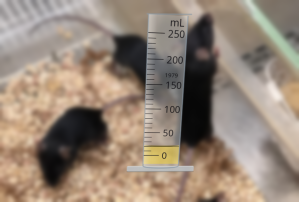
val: 20
